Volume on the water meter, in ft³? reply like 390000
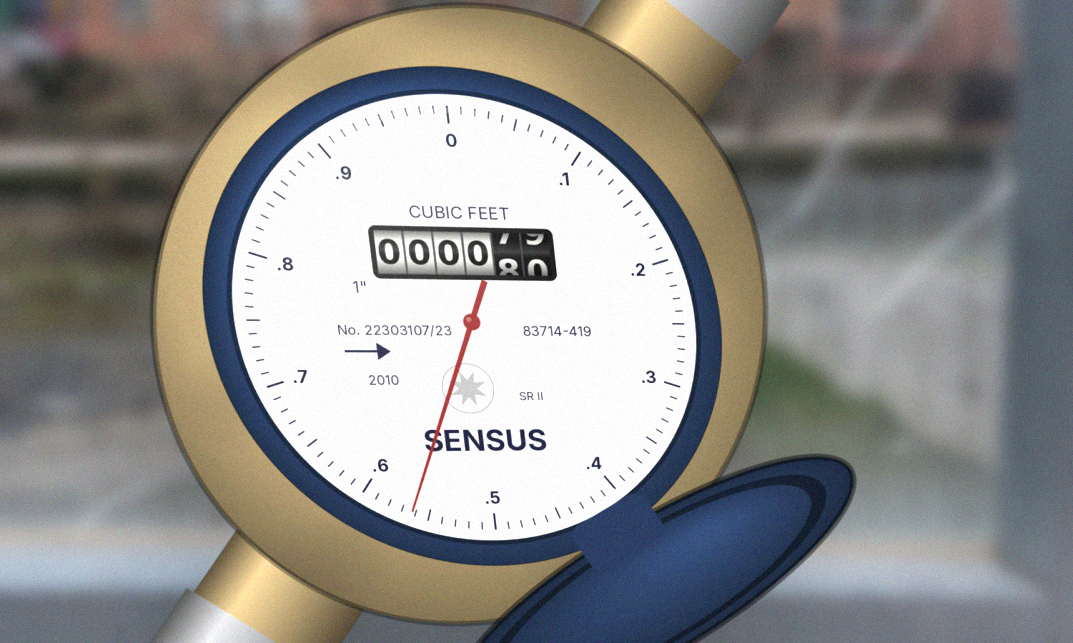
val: 79.56
